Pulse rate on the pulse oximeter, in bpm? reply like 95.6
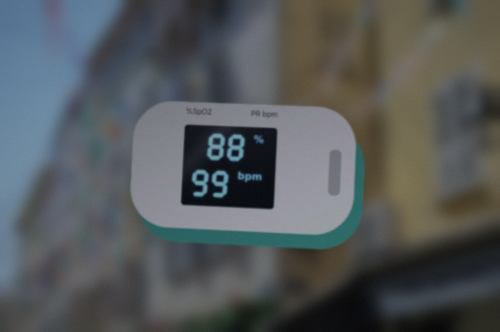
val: 99
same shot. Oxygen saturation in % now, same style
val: 88
